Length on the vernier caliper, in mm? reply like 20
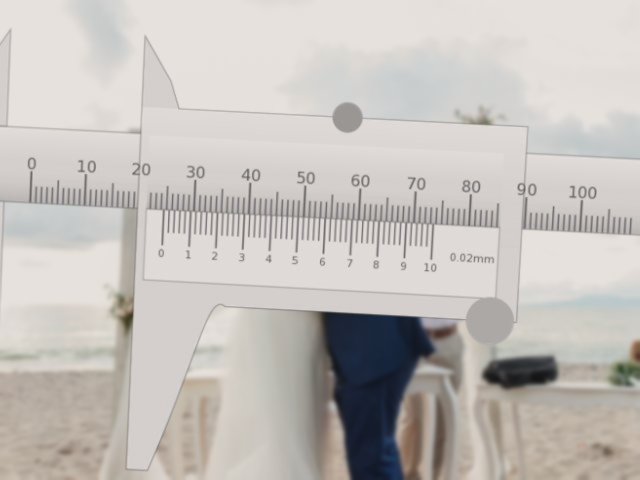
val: 24.5
